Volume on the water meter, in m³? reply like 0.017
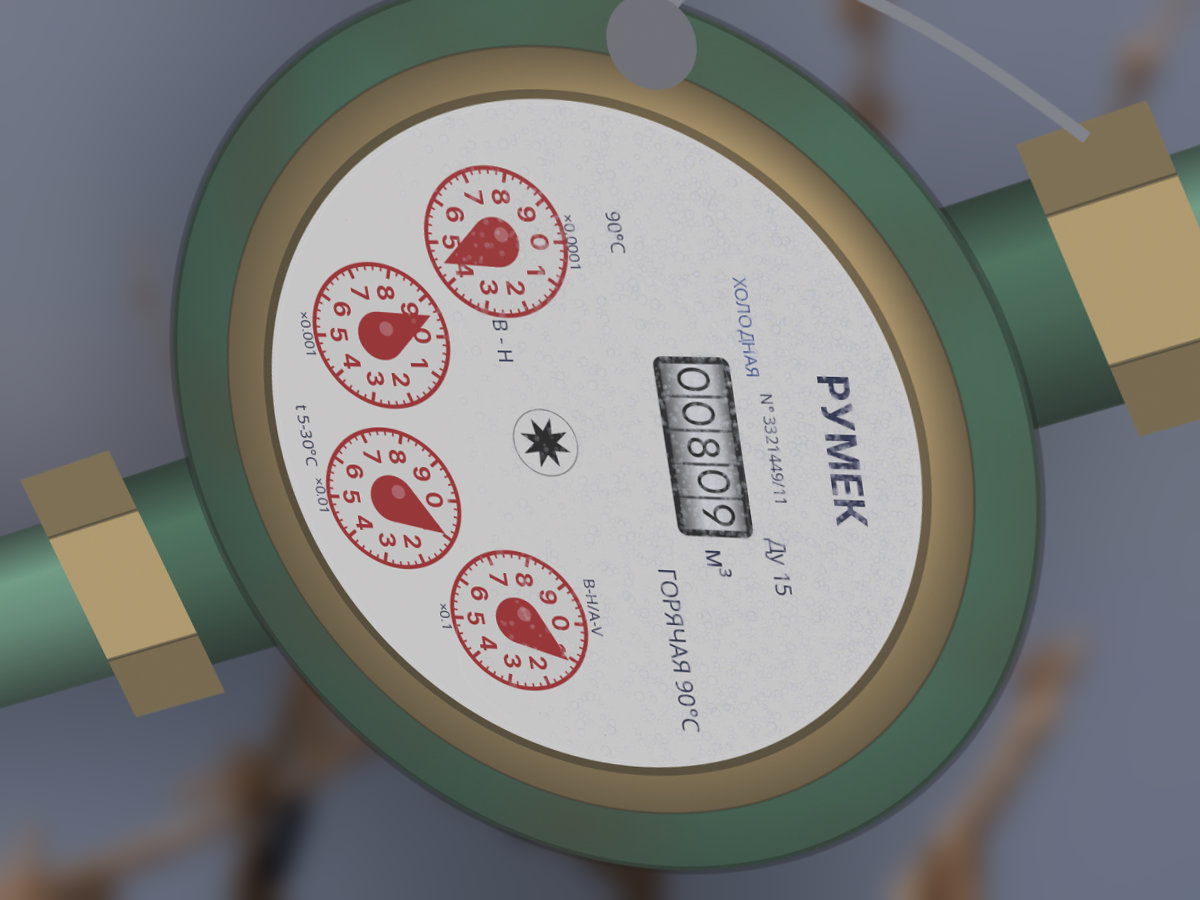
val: 809.1094
